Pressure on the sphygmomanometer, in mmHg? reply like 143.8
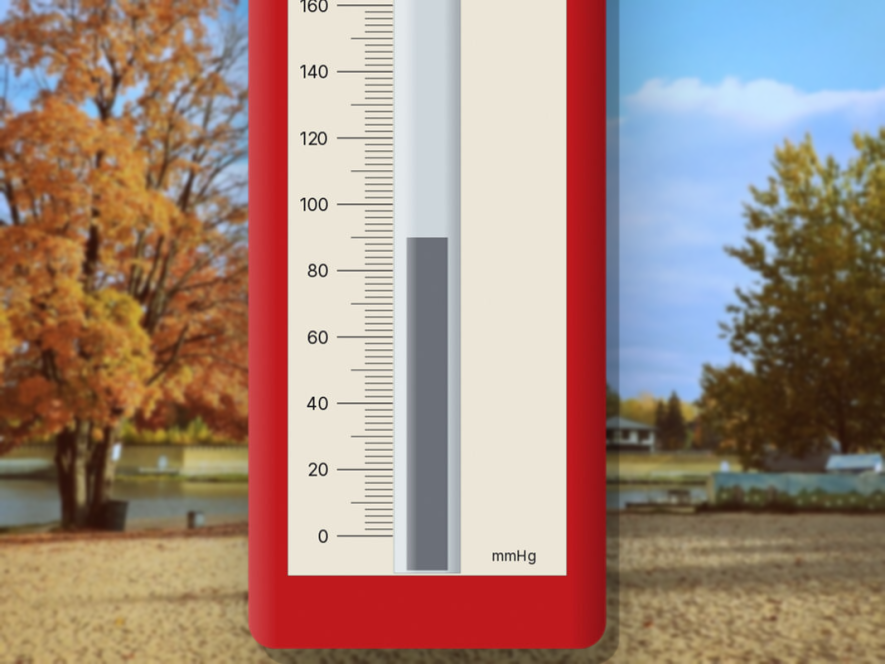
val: 90
